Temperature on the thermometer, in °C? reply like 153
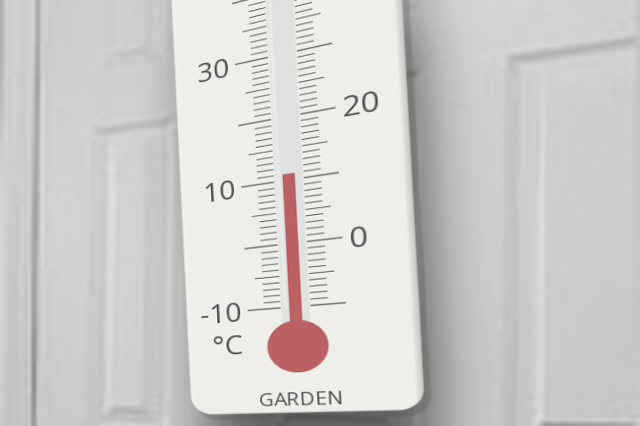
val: 11
